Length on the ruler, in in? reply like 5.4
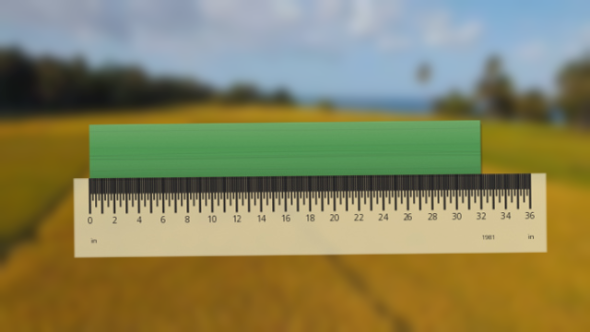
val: 32
